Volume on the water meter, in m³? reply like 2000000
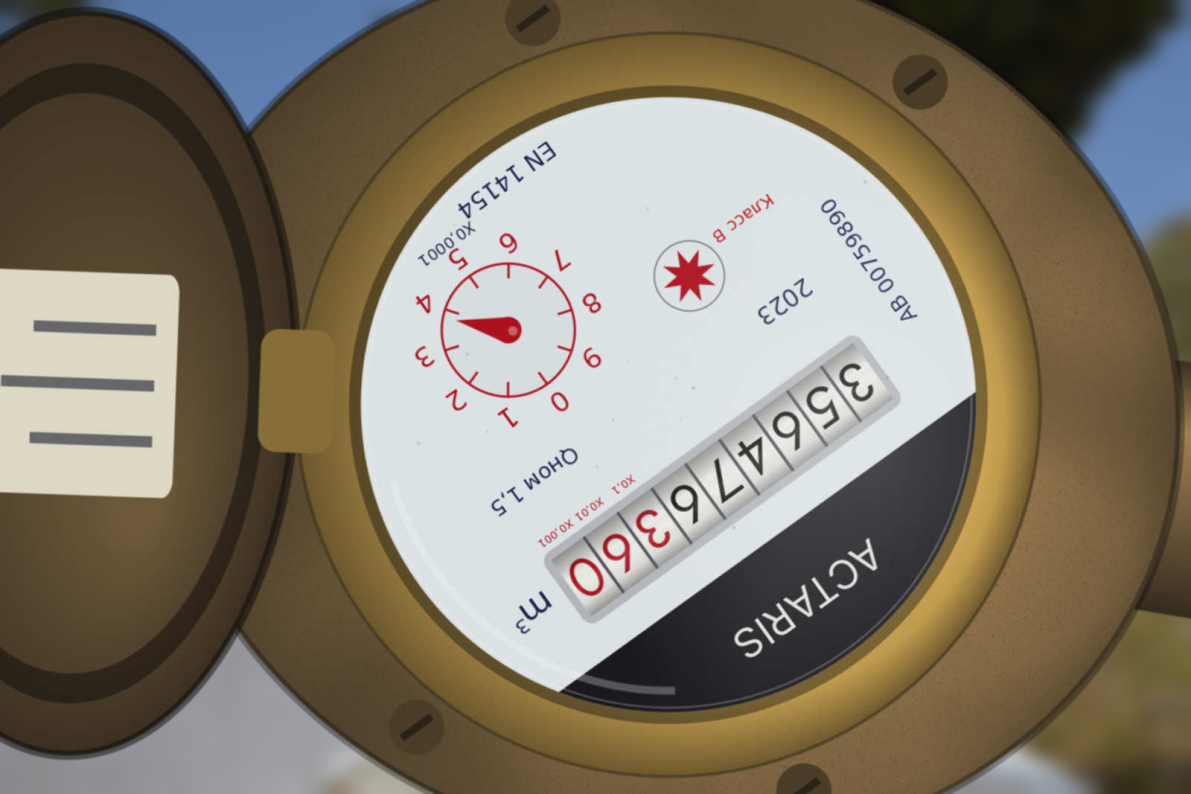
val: 356476.3603
